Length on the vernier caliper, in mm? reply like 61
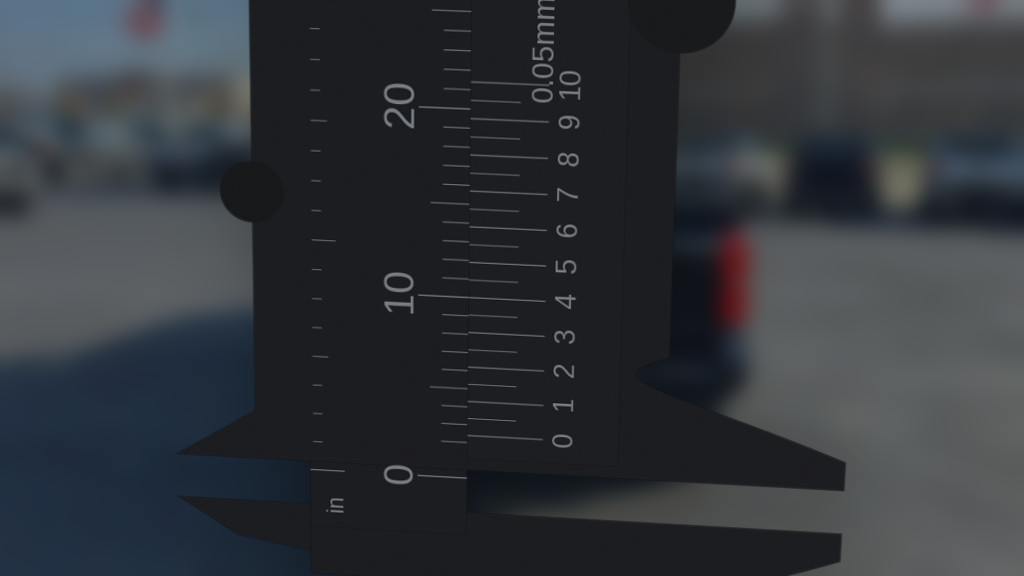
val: 2.4
